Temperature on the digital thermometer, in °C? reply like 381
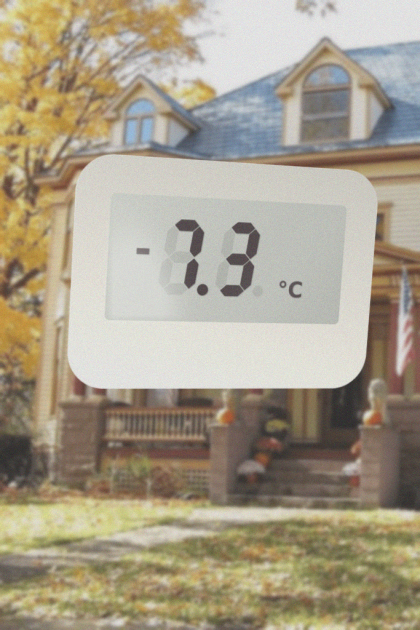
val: -7.3
